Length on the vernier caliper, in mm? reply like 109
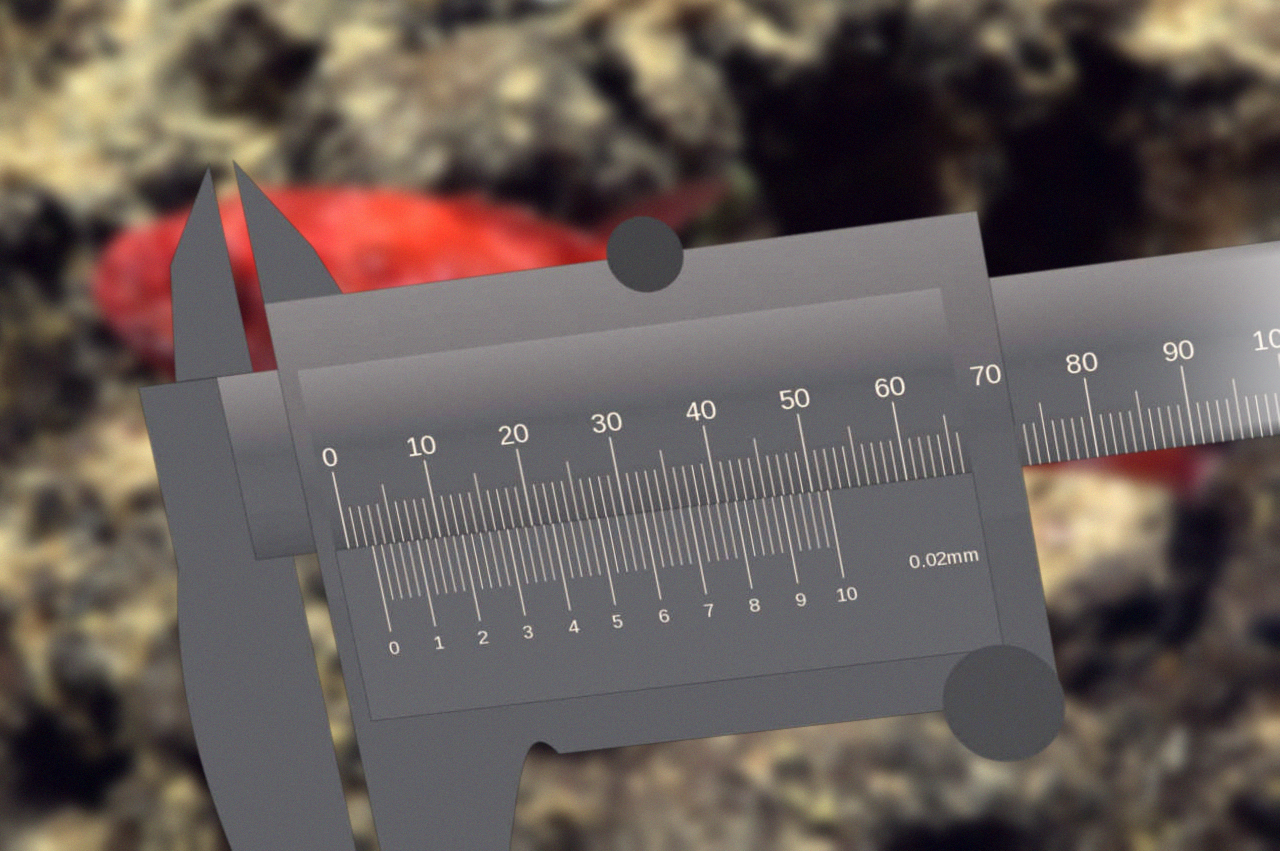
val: 2.6
